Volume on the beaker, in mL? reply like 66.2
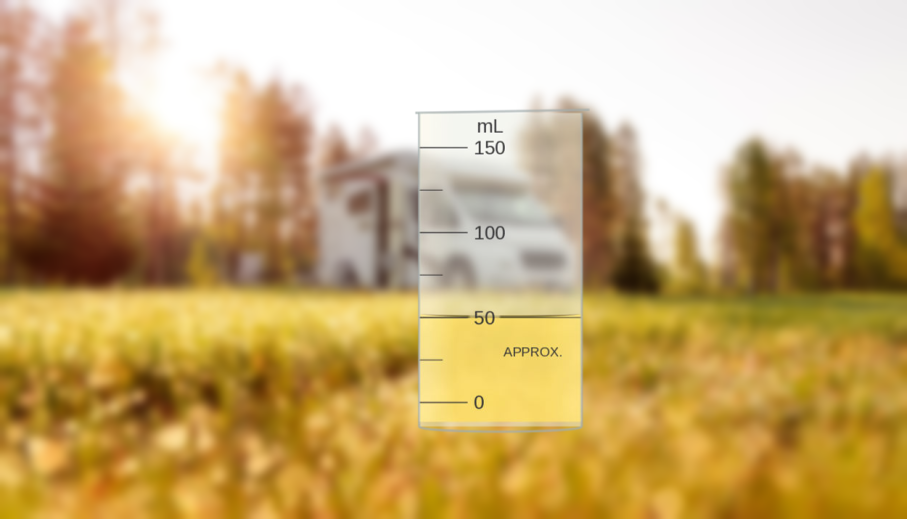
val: 50
